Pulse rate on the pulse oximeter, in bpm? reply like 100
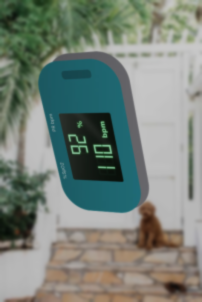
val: 110
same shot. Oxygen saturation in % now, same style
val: 92
